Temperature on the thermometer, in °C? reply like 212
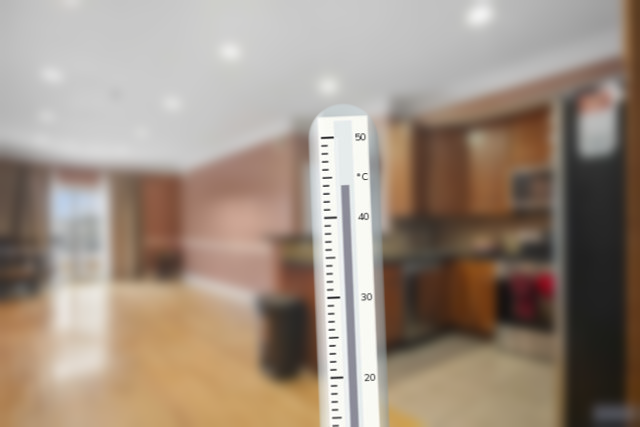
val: 44
